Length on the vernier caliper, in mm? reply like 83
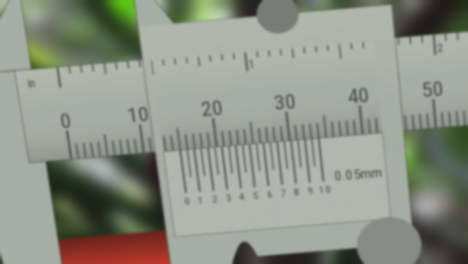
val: 15.0
